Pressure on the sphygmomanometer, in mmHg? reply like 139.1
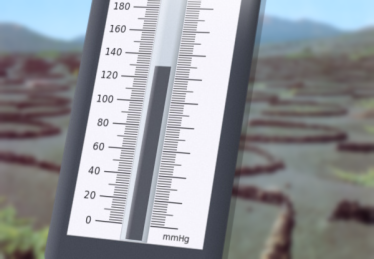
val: 130
